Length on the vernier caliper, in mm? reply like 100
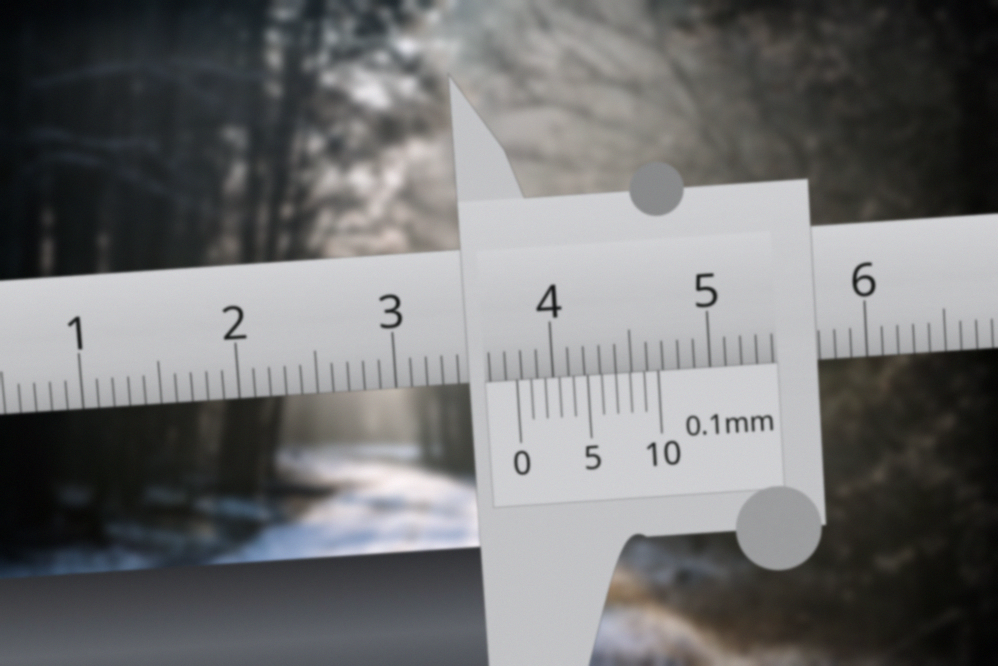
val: 37.7
